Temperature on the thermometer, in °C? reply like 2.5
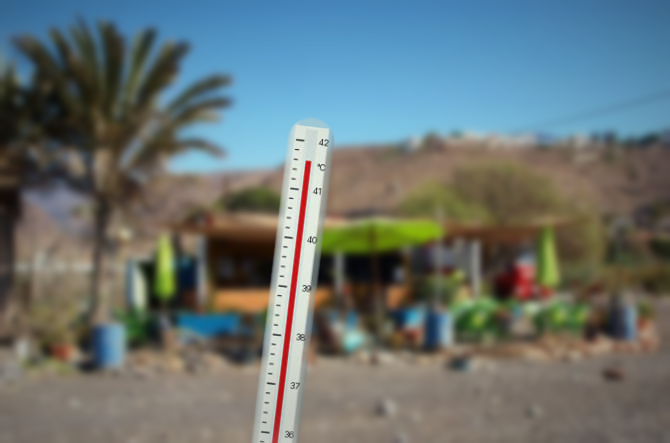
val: 41.6
